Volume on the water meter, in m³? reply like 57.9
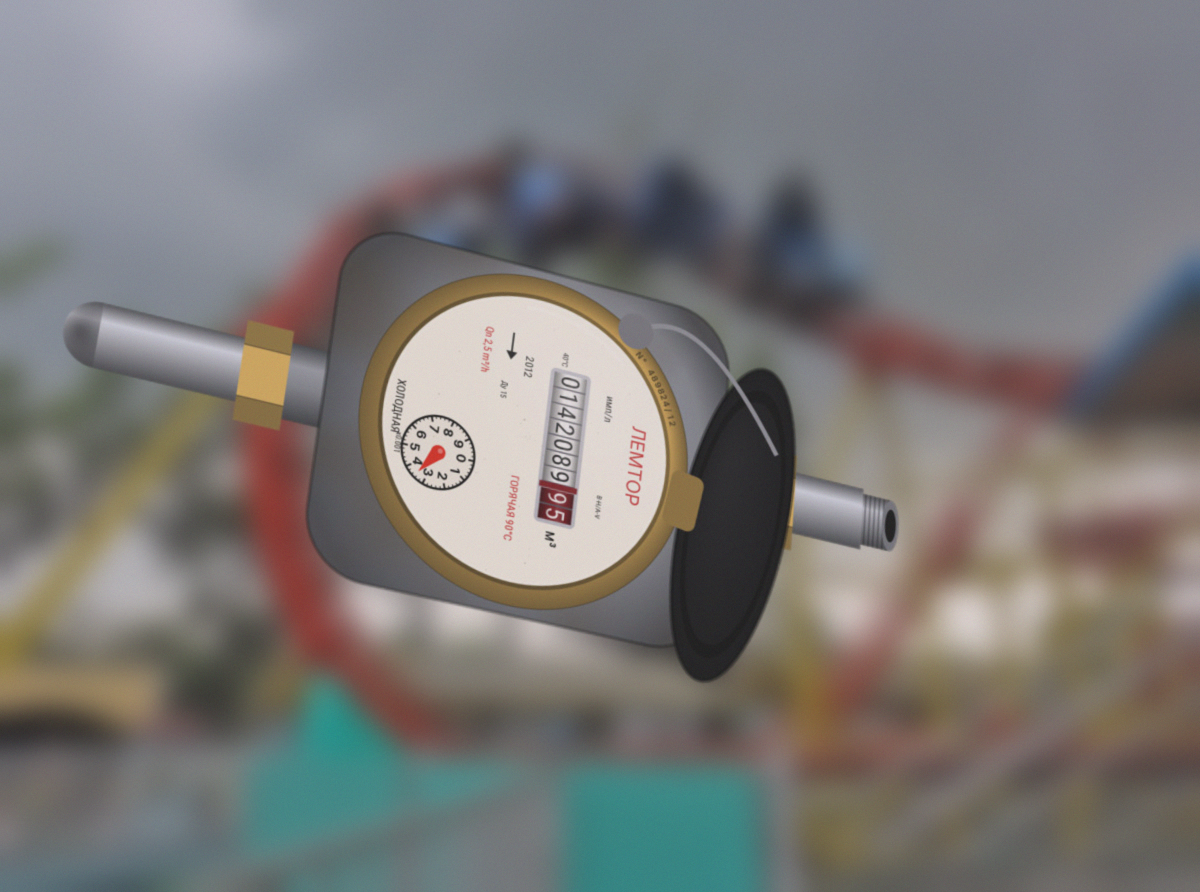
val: 142089.953
